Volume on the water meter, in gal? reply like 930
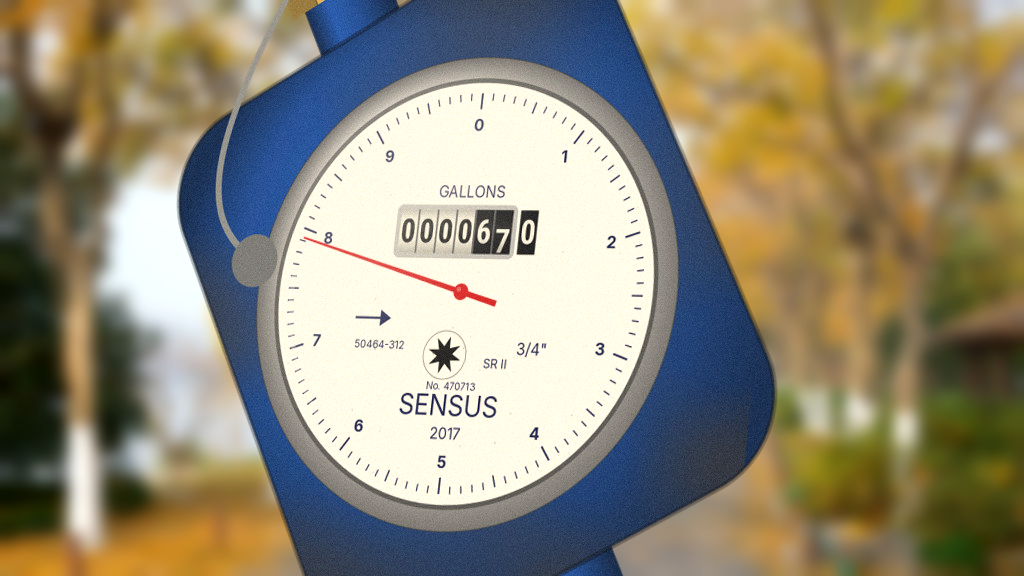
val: 667.9
